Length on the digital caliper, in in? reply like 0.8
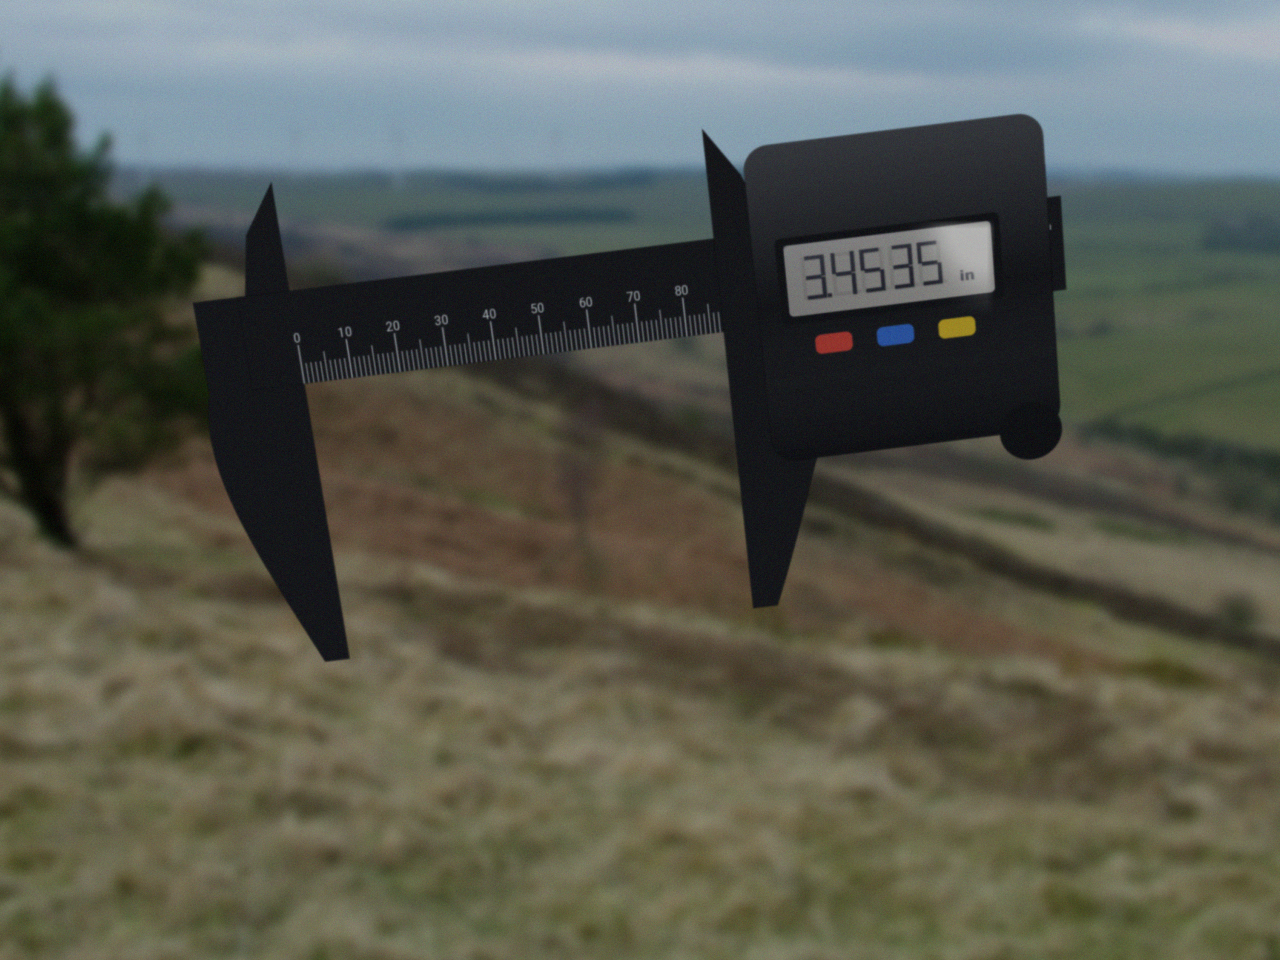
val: 3.4535
